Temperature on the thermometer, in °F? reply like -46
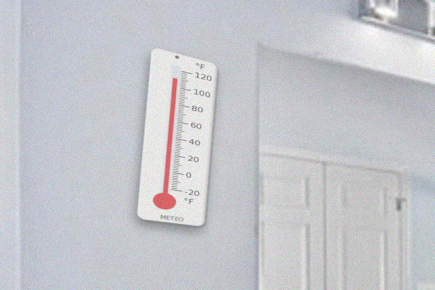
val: 110
